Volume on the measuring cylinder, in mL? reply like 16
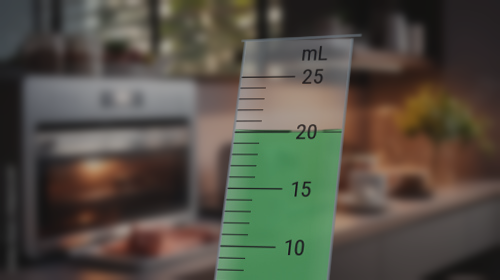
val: 20
